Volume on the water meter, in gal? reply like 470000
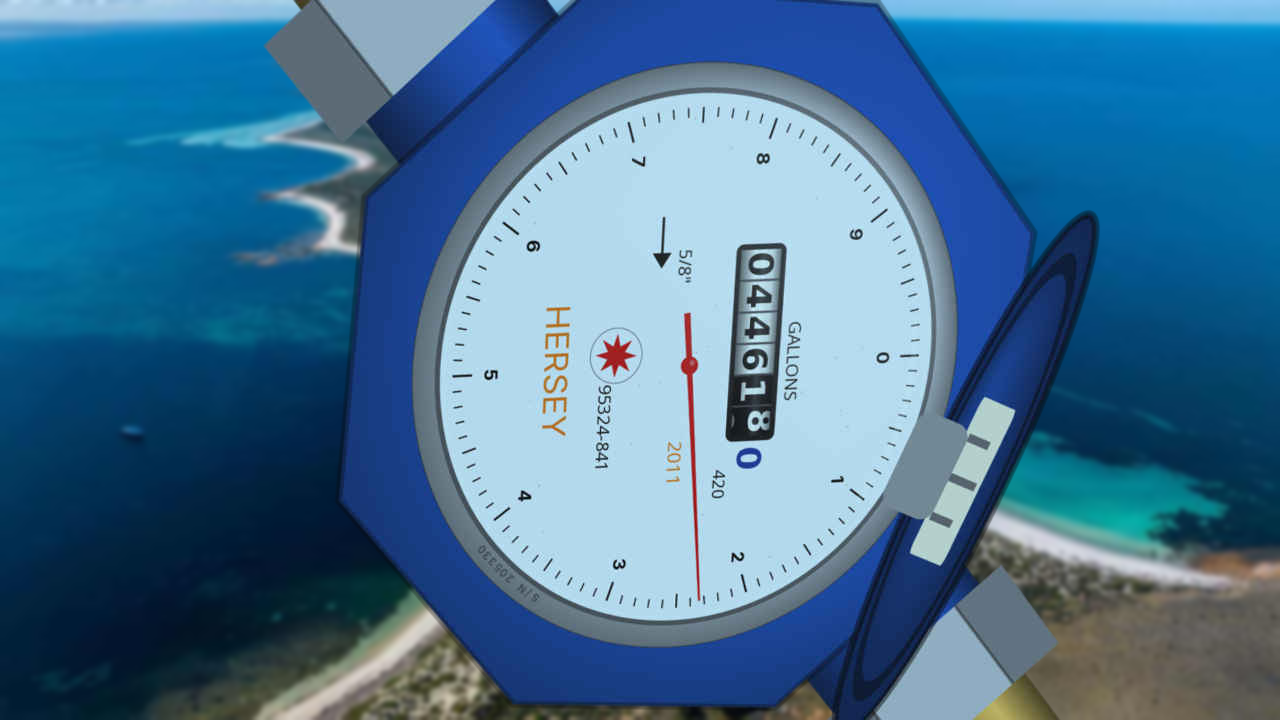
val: 446182.3
